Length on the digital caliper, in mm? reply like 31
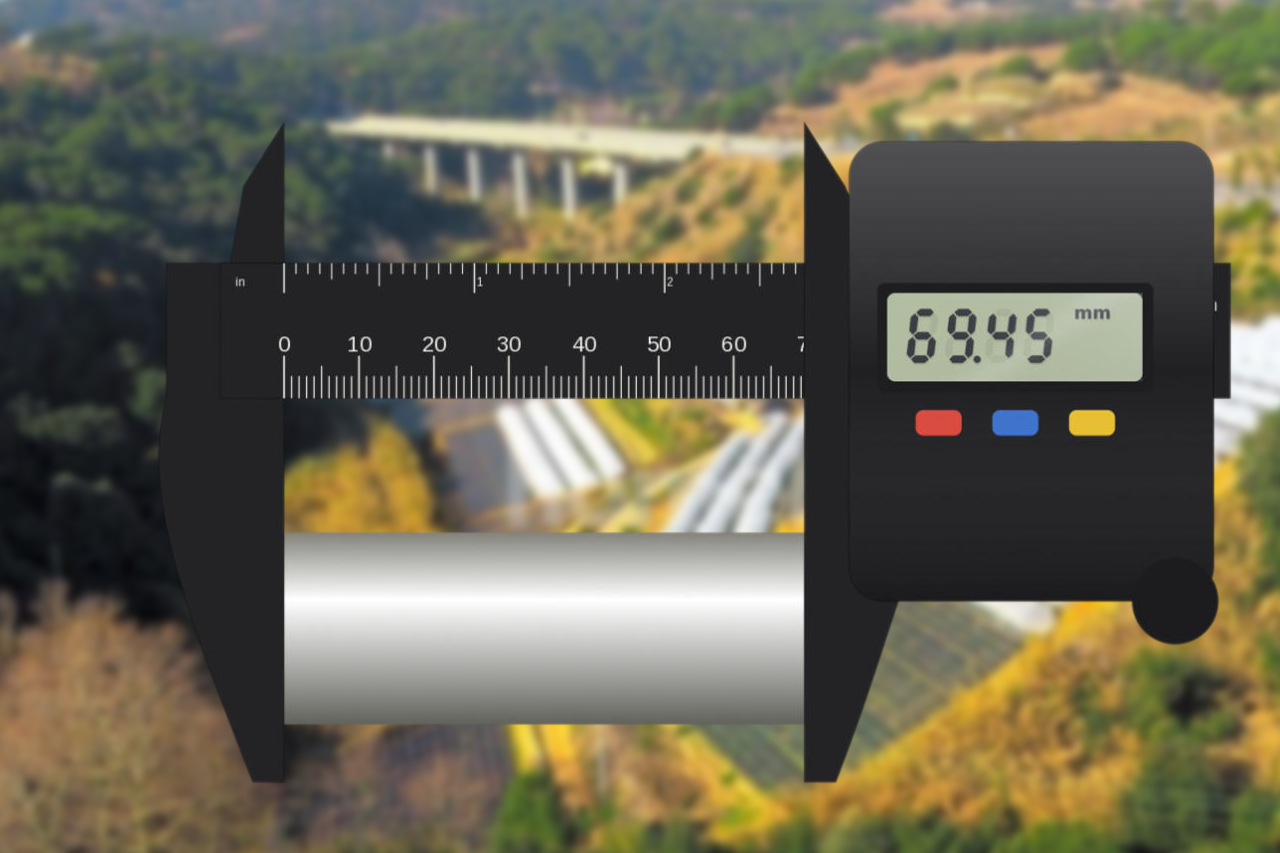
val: 69.45
